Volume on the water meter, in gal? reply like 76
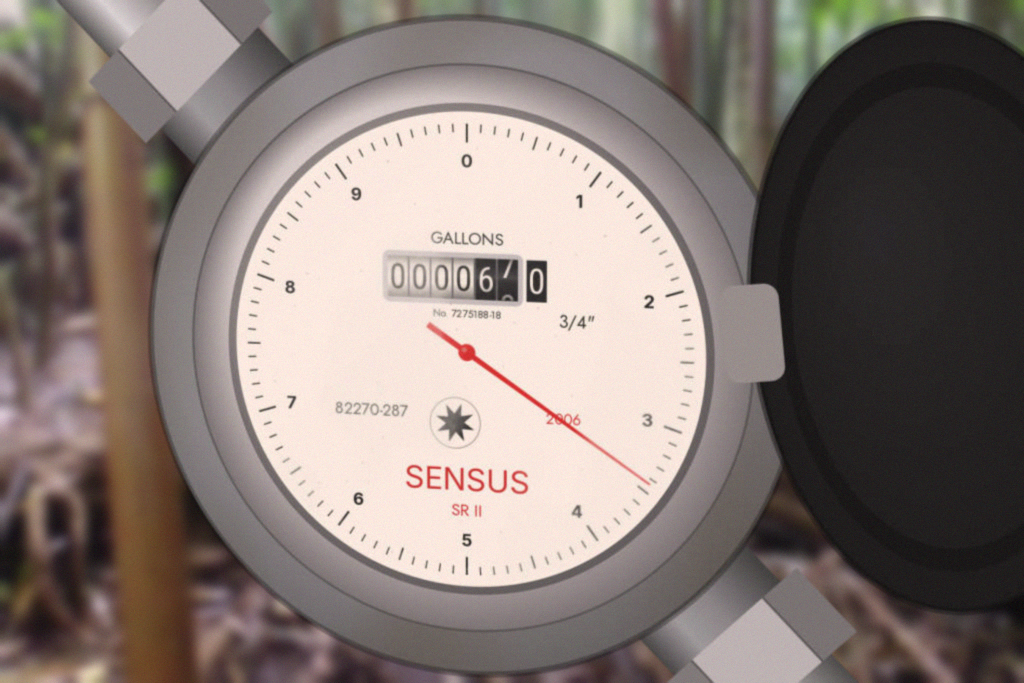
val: 673.4
